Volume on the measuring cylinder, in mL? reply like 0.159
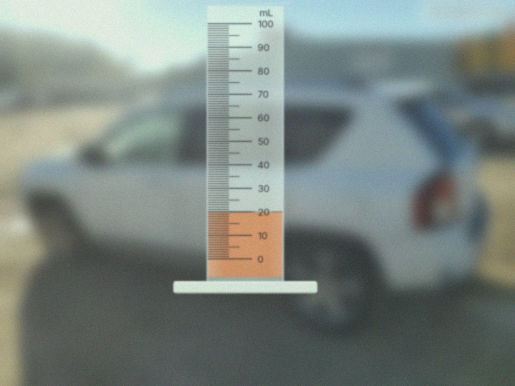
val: 20
